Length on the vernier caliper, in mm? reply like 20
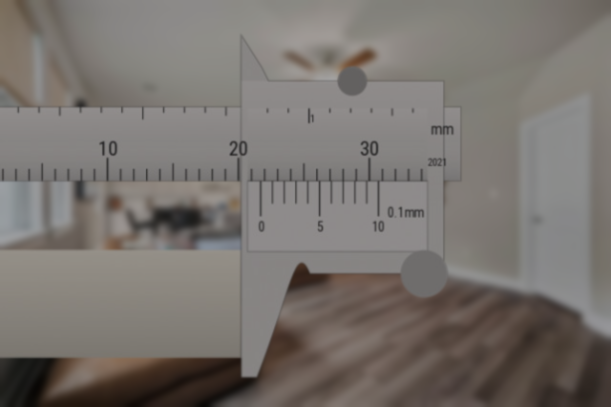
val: 21.7
